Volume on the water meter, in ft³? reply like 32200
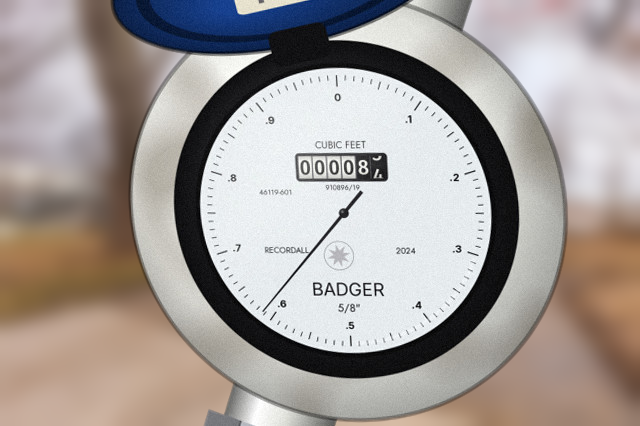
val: 83.61
